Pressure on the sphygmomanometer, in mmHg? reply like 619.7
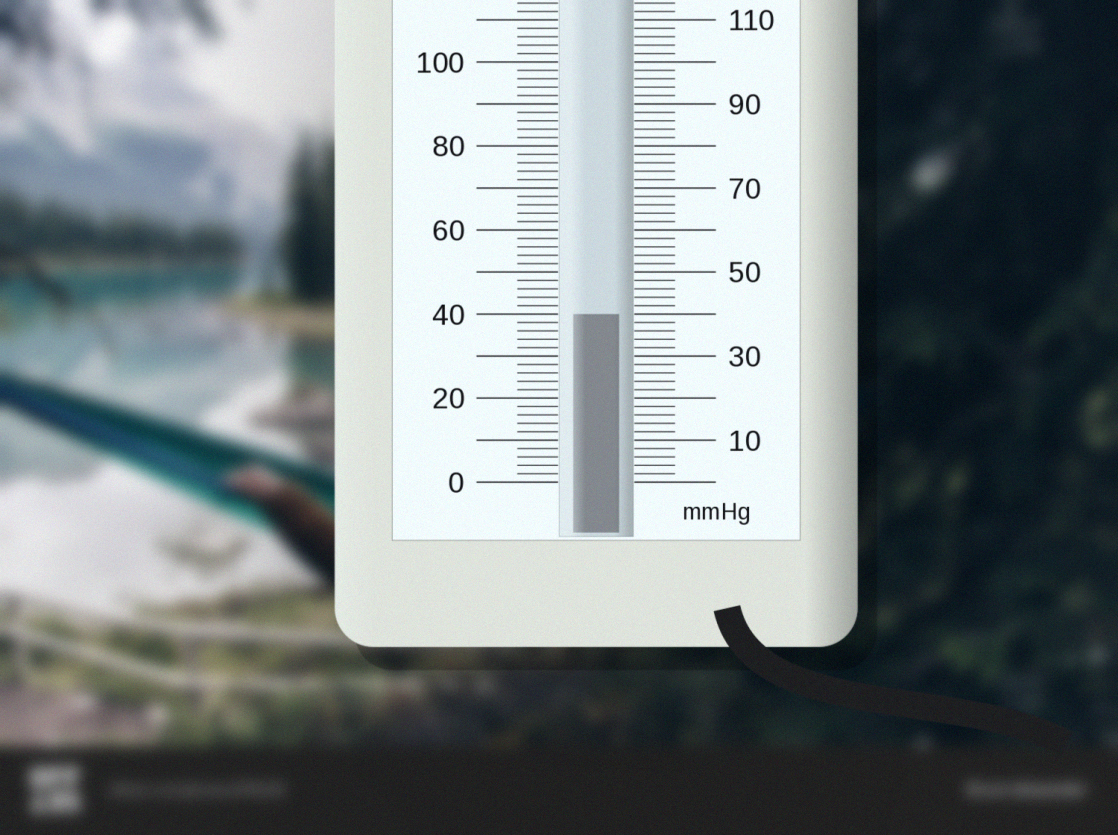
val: 40
